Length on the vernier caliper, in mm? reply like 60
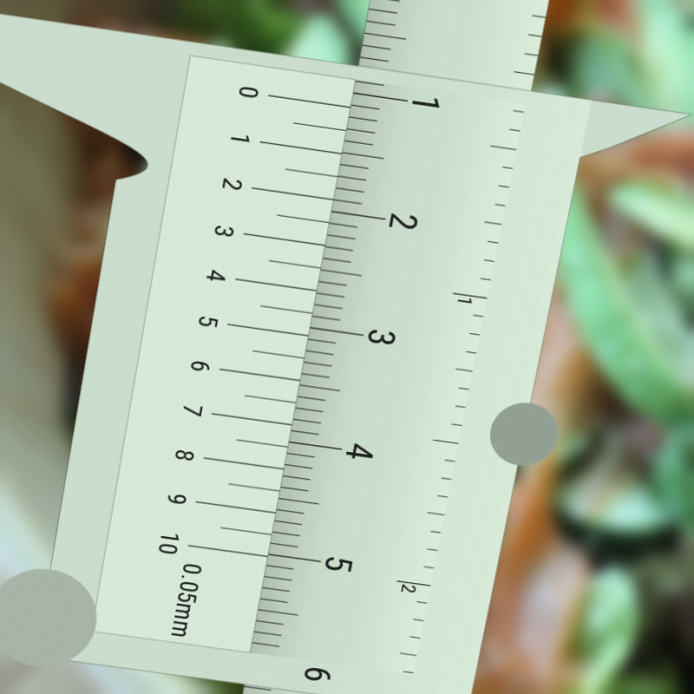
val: 11.2
